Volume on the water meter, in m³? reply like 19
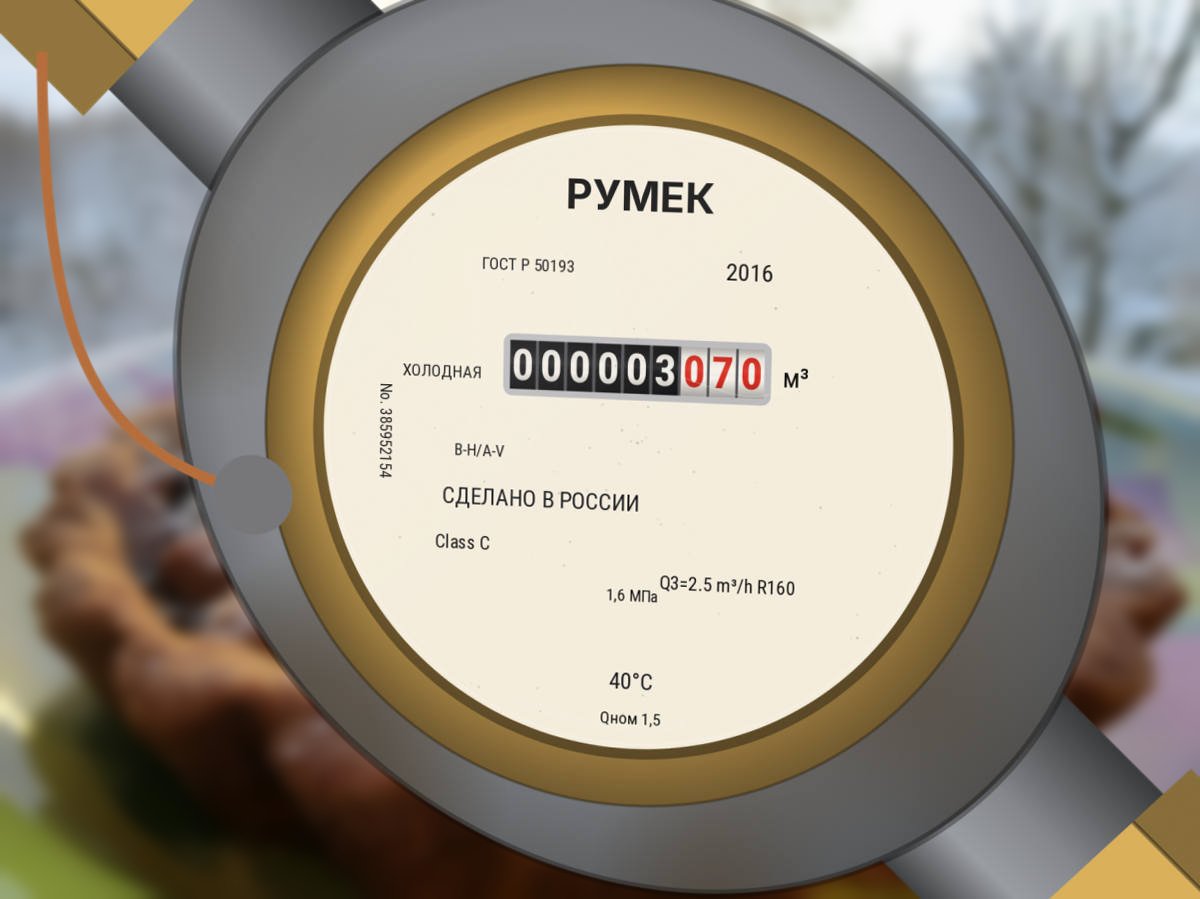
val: 3.070
